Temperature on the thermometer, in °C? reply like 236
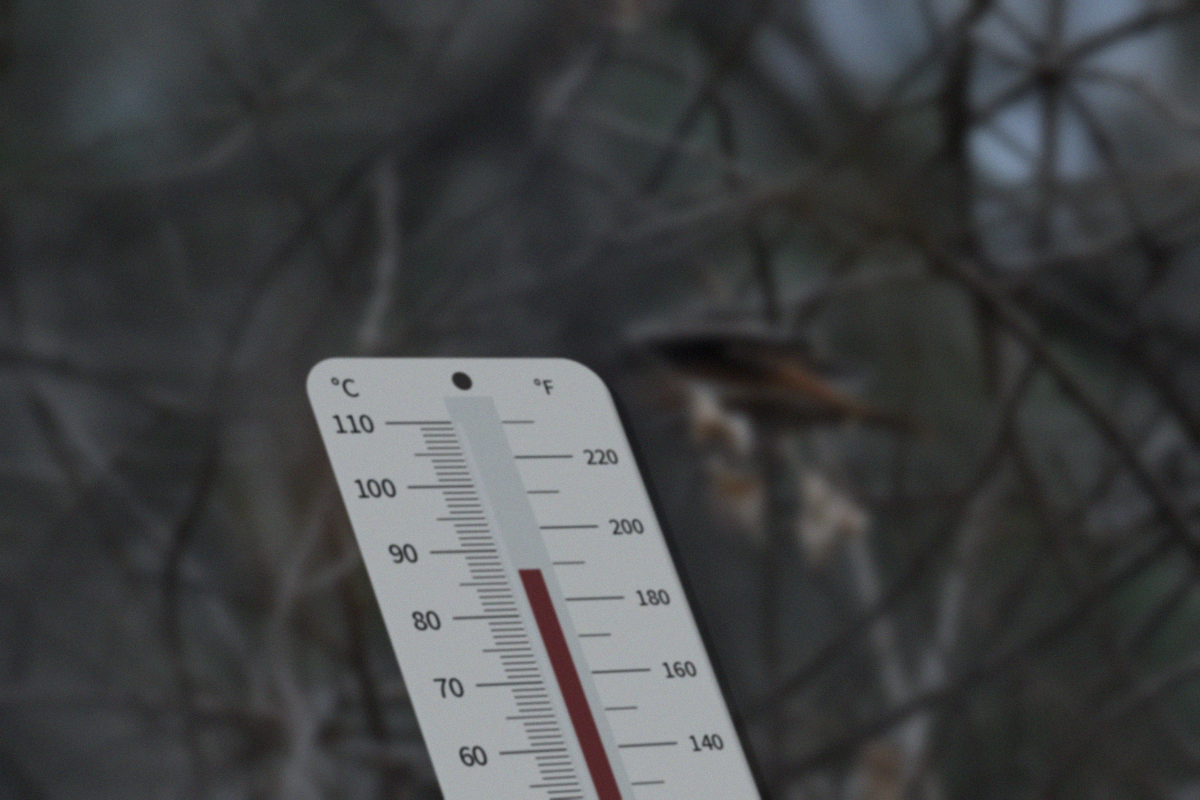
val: 87
